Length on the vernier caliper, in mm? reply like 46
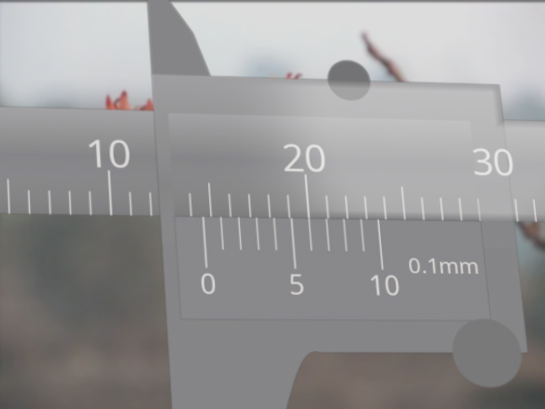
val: 14.6
